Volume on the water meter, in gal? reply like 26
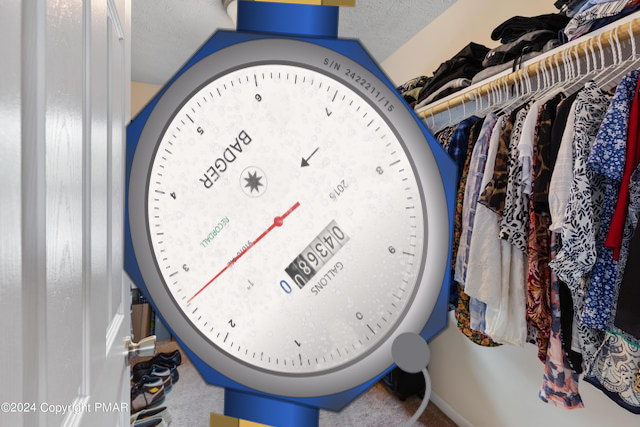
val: 436802.6
